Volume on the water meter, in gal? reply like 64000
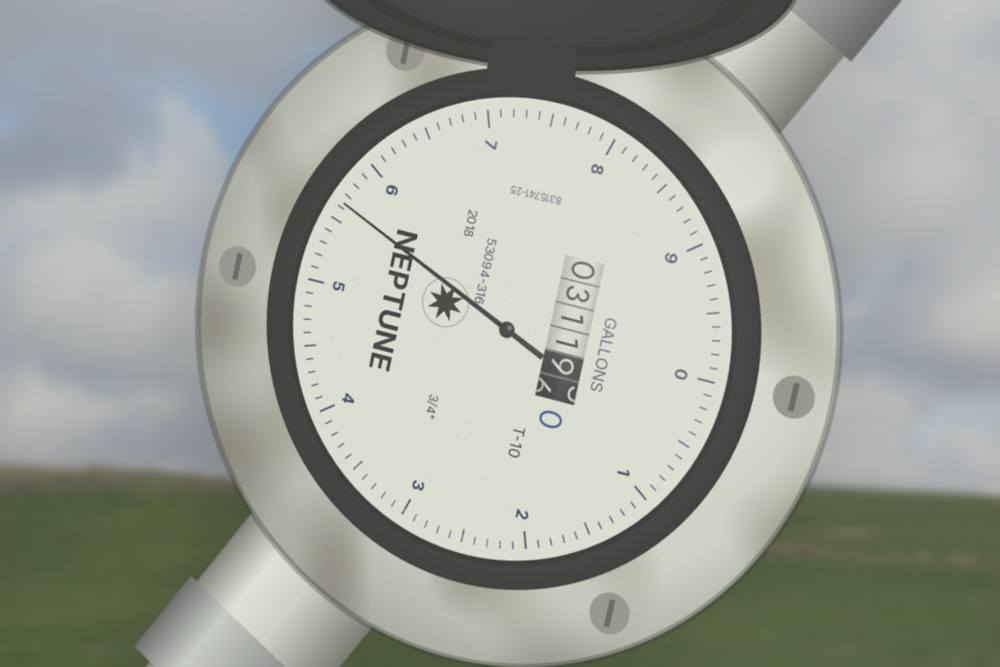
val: 311955.6
